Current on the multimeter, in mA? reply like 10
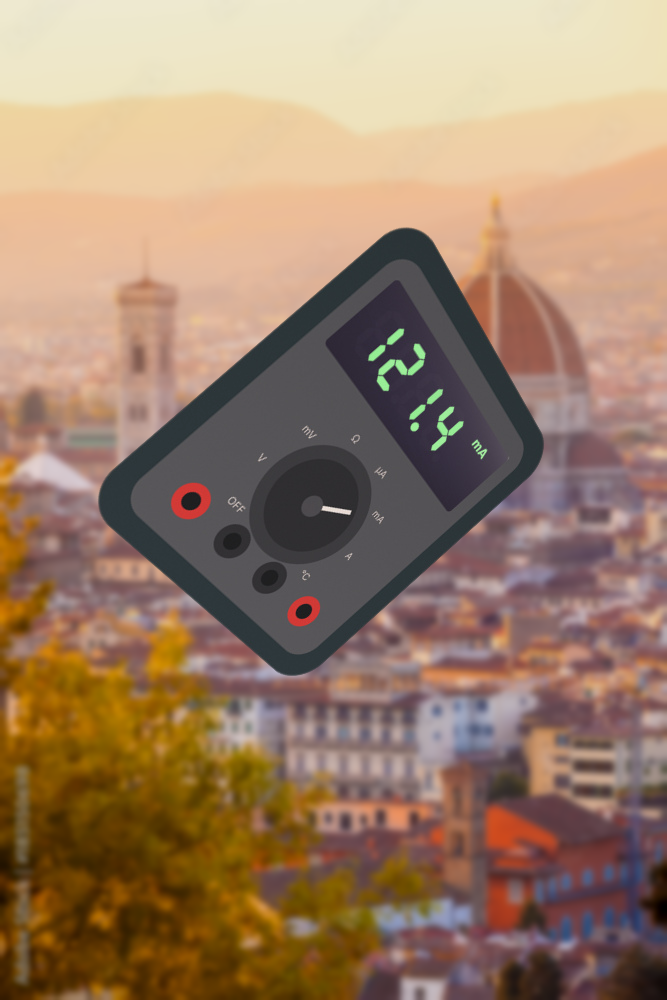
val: 121.4
